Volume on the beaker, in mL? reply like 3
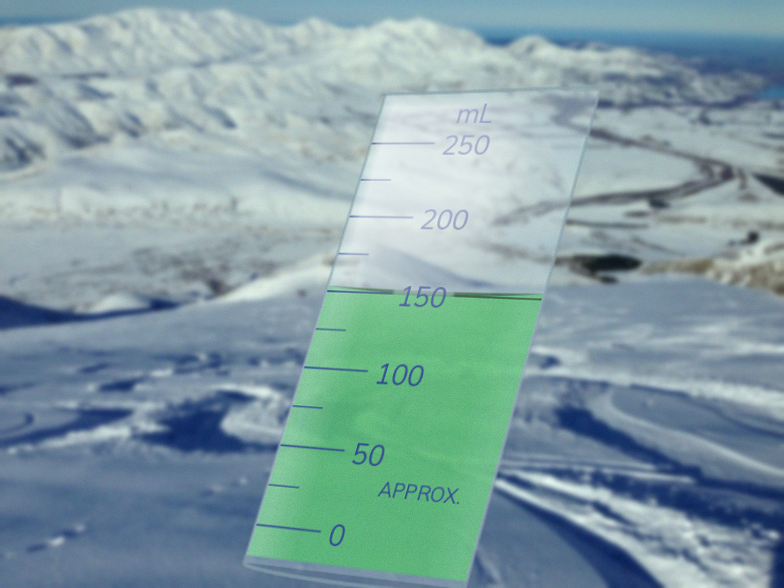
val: 150
